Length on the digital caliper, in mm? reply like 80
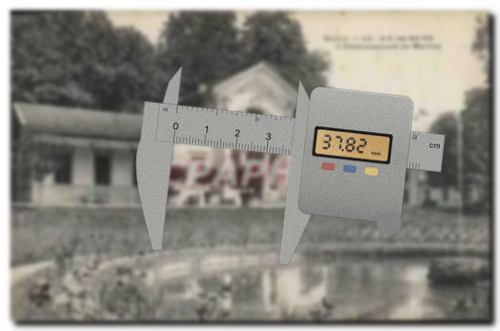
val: 37.82
